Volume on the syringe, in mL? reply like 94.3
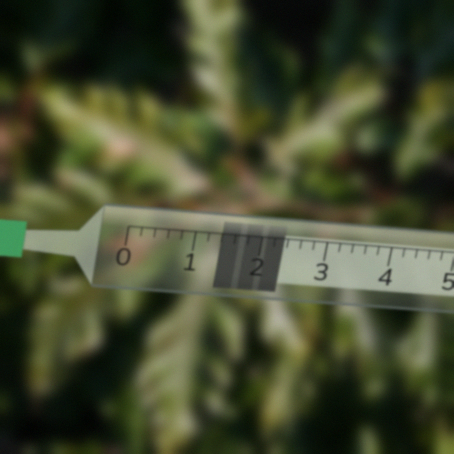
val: 1.4
